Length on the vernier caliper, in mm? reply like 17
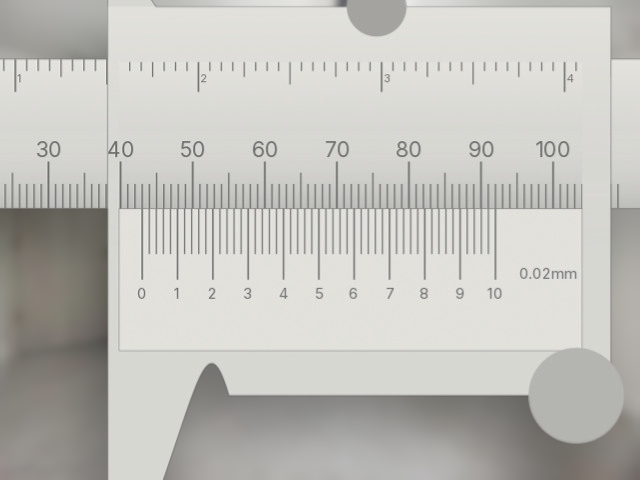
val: 43.0
